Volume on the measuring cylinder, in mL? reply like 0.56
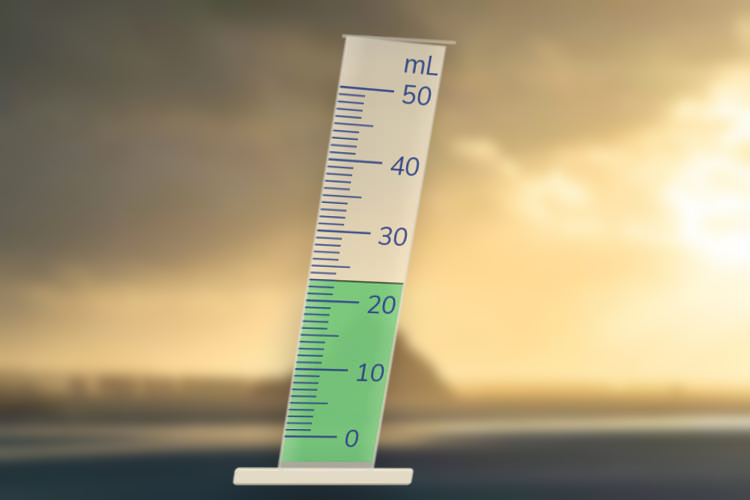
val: 23
